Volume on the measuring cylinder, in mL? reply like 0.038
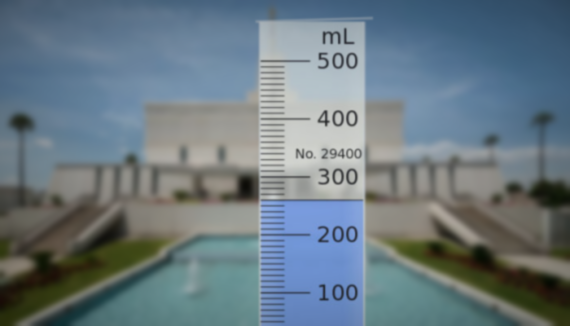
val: 260
